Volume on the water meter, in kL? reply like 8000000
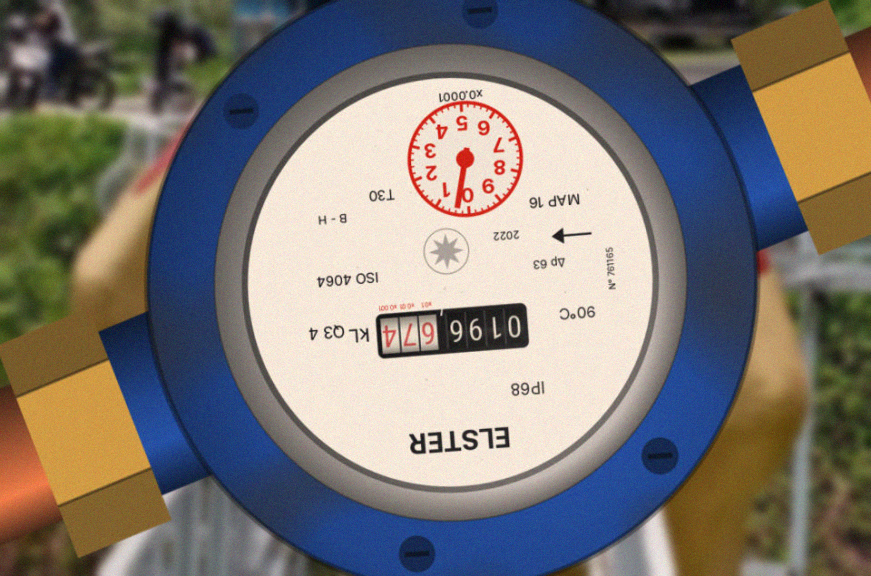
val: 196.6740
